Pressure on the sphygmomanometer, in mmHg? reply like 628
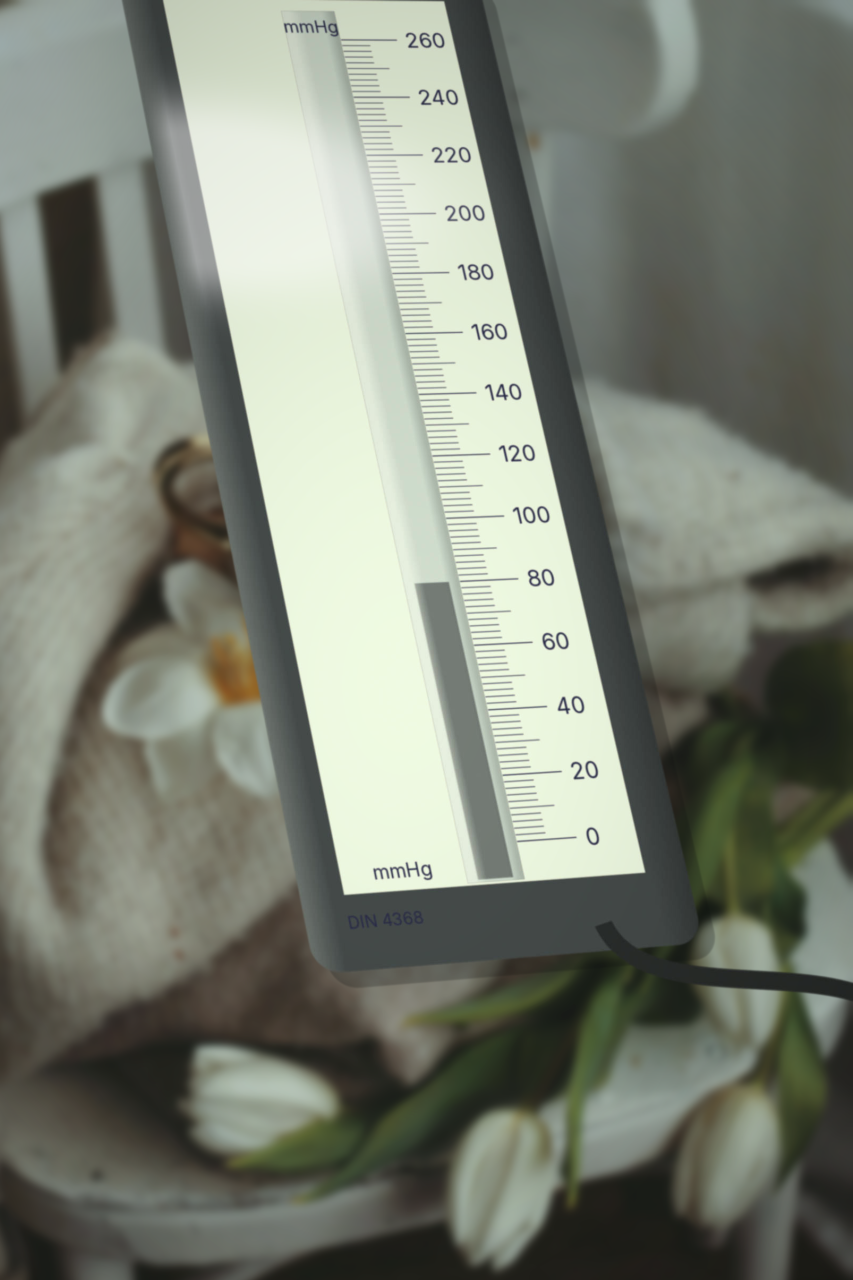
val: 80
